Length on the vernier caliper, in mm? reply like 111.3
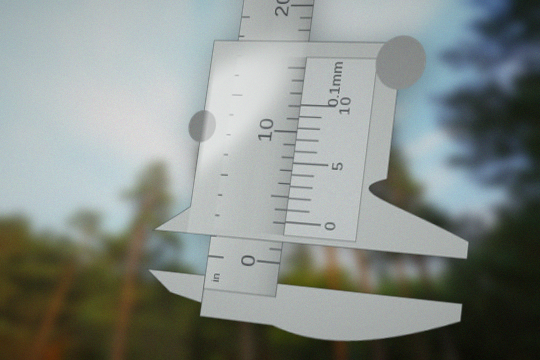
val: 3.1
